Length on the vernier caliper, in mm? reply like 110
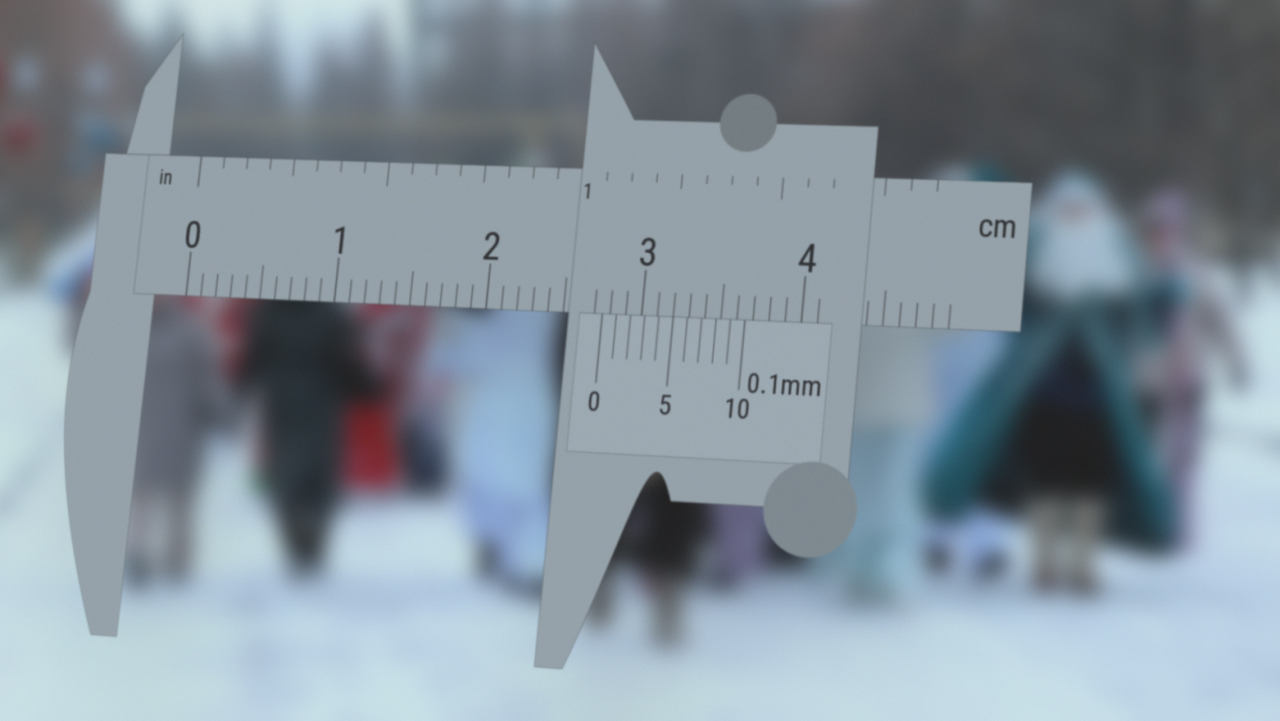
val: 27.5
